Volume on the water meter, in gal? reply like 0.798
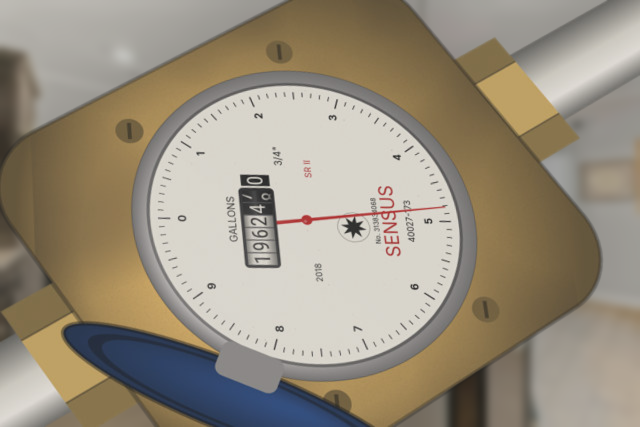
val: 1962474.8
